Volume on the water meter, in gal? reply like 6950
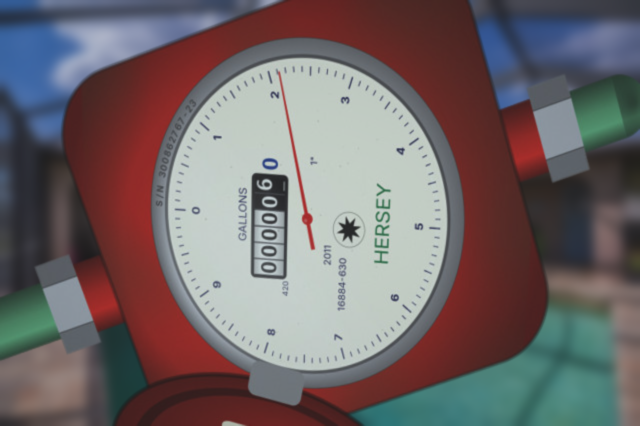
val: 62.1
